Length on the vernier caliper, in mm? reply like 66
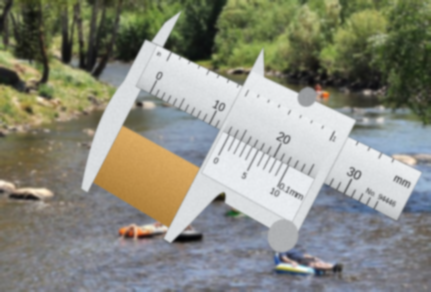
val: 13.2
